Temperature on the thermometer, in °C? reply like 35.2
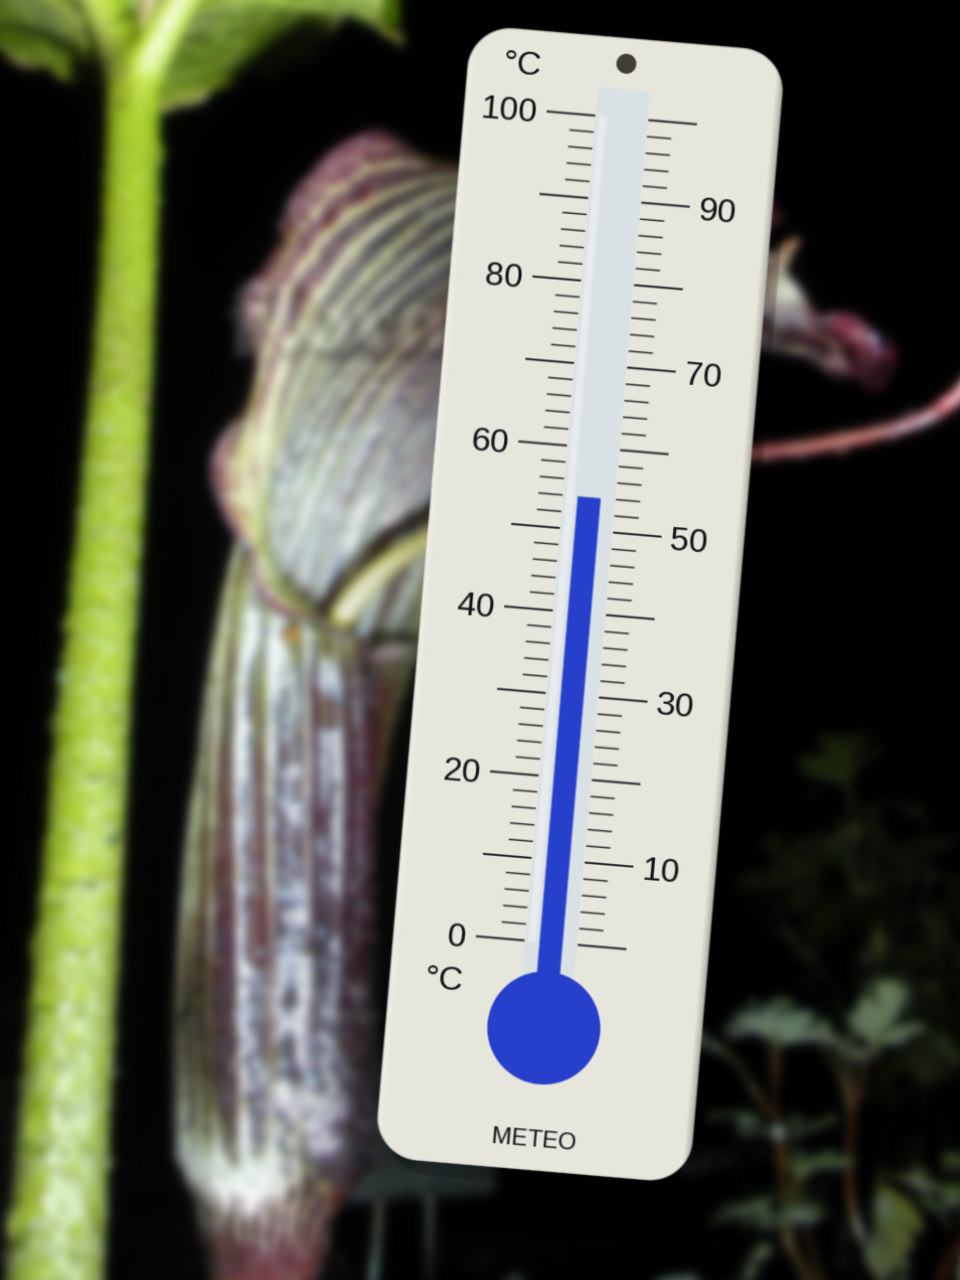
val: 54
